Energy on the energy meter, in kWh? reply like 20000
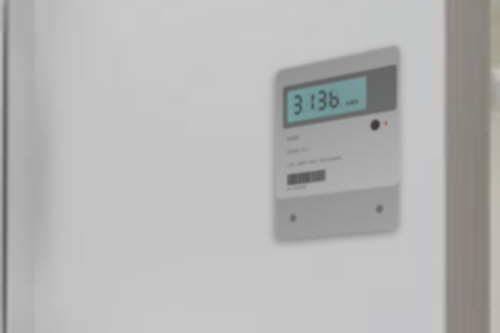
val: 3136
